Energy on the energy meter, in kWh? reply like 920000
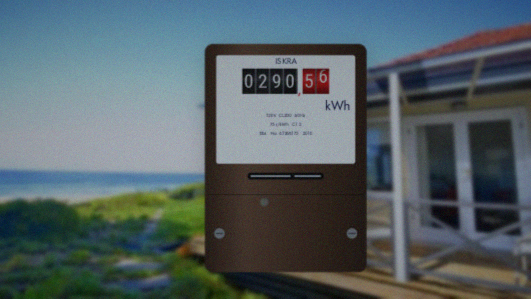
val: 290.56
